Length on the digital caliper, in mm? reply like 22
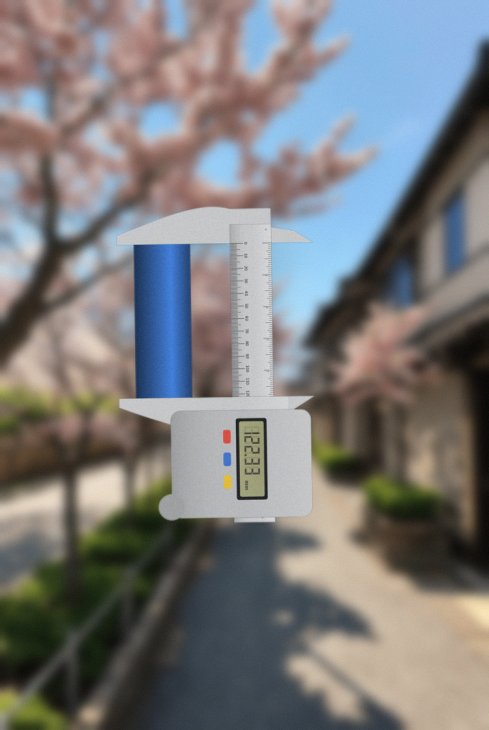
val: 122.33
